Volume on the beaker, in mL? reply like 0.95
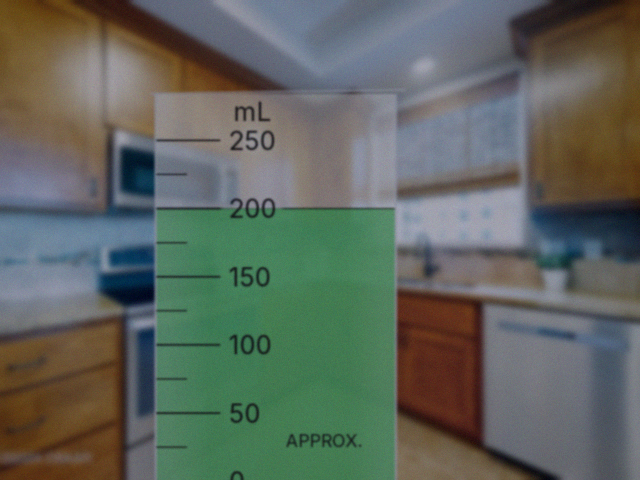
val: 200
